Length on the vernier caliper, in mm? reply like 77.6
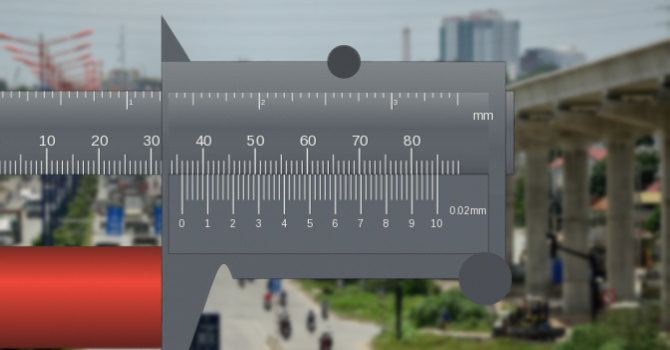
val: 36.0
